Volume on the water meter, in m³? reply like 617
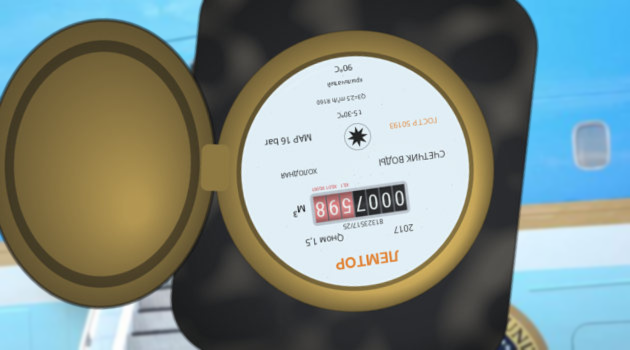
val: 7.598
